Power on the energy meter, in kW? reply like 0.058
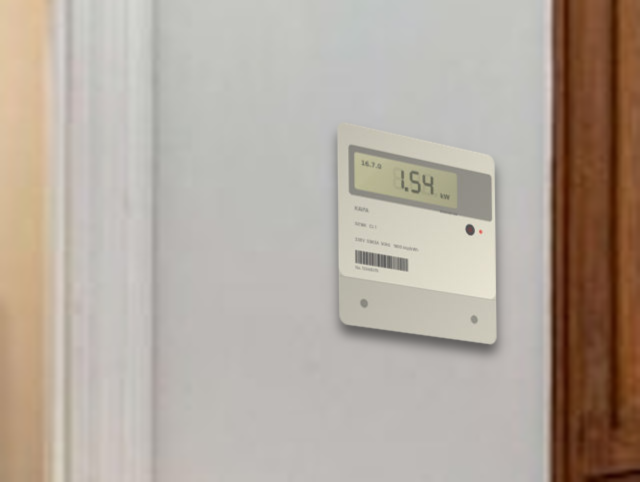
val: 1.54
